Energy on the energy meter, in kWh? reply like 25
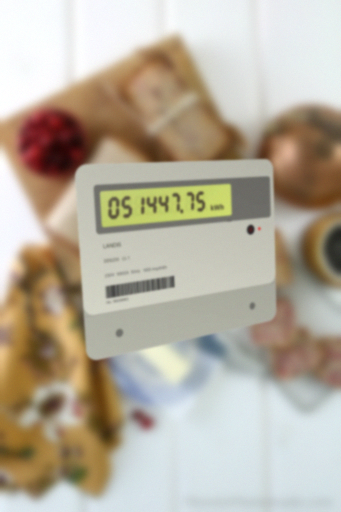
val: 51447.75
